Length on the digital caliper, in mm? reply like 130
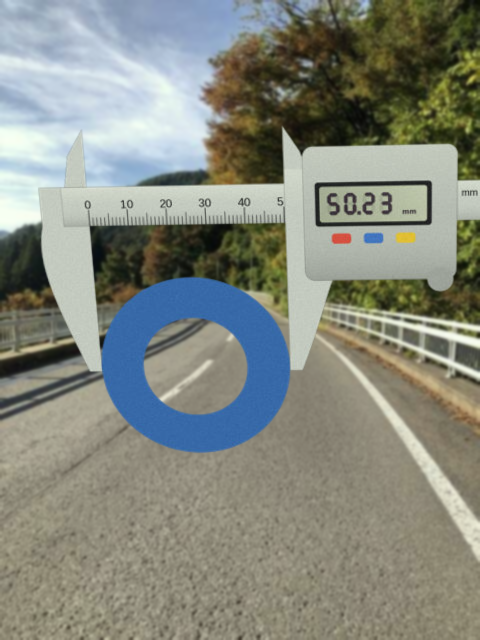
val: 50.23
